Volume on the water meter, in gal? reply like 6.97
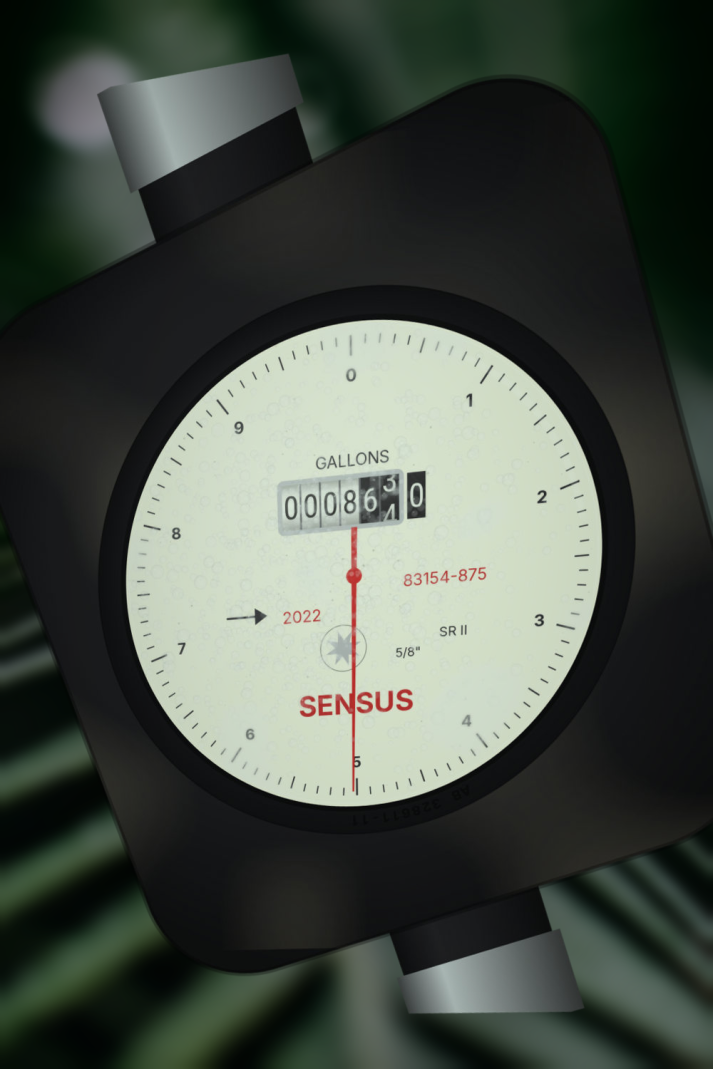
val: 8635.0
